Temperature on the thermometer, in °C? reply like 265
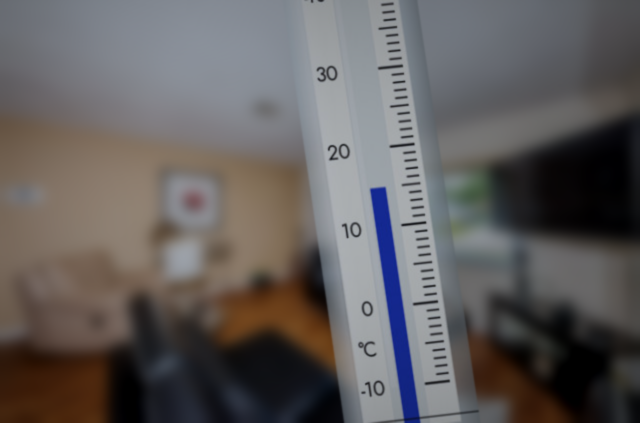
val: 15
